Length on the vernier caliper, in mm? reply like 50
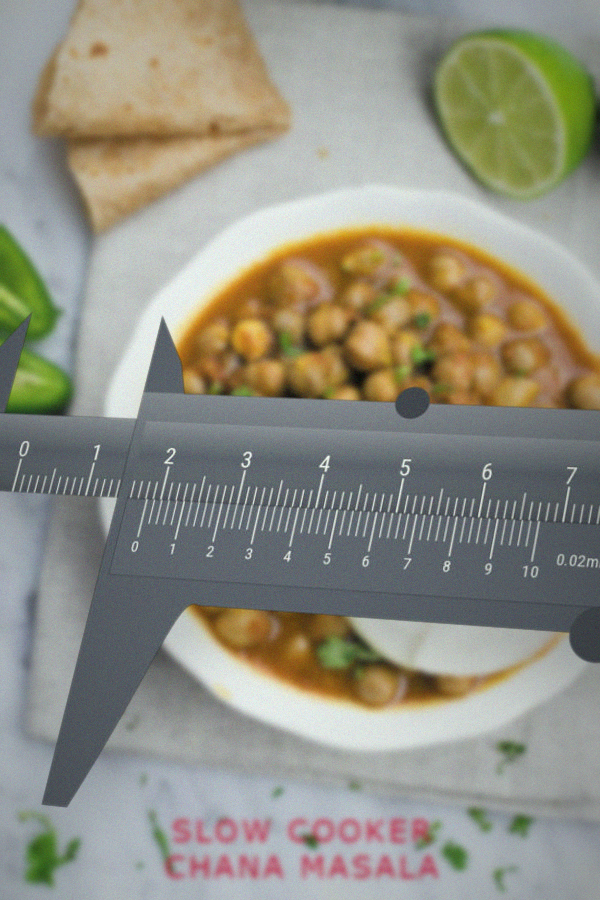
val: 18.2
